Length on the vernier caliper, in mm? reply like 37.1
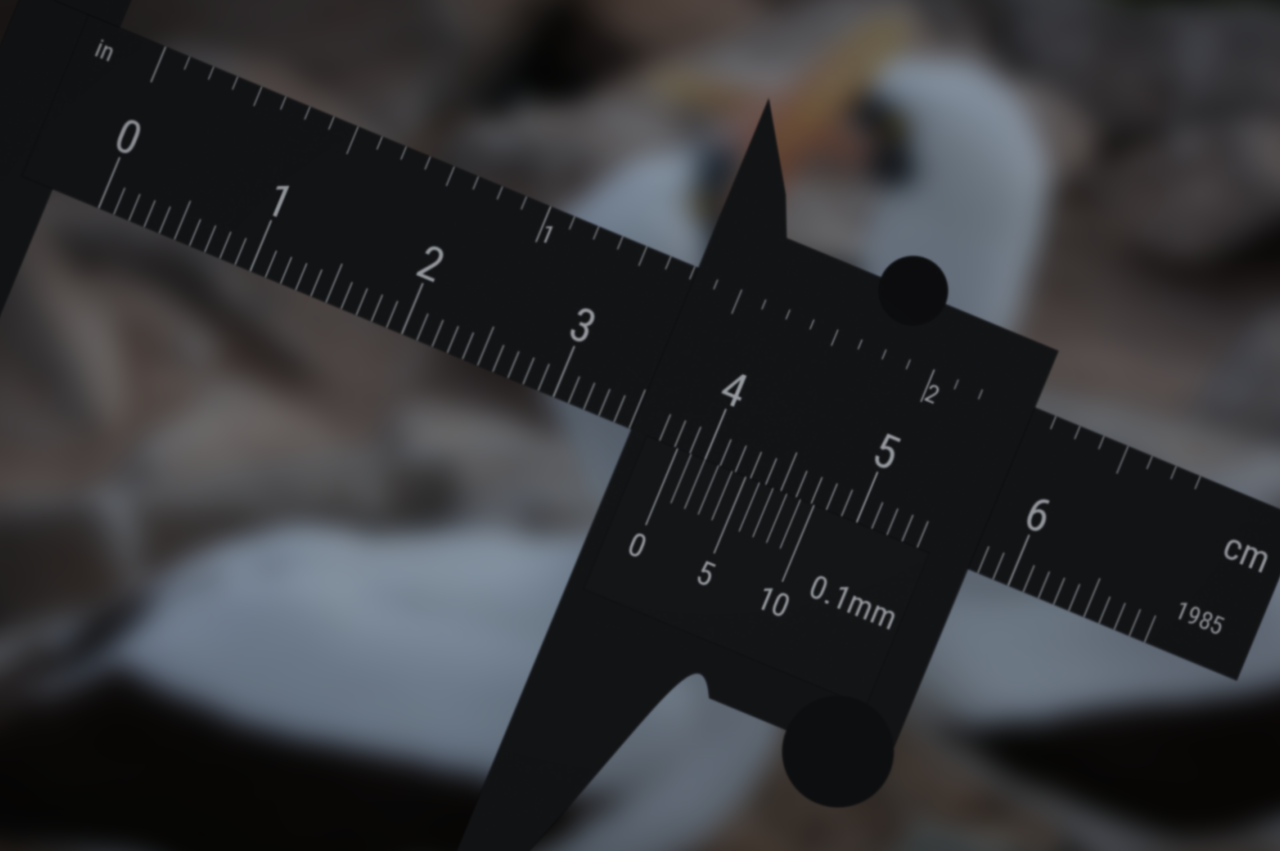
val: 38.2
